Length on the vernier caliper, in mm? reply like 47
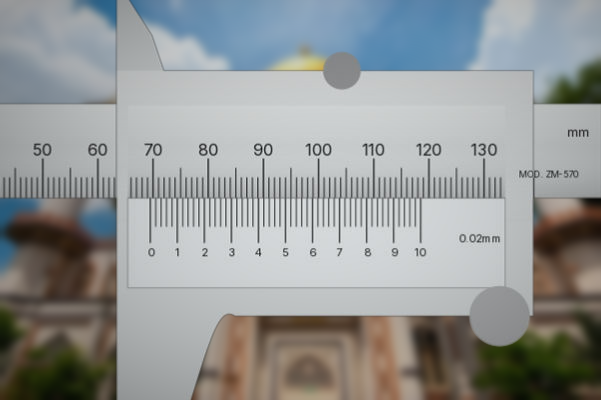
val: 69.5
